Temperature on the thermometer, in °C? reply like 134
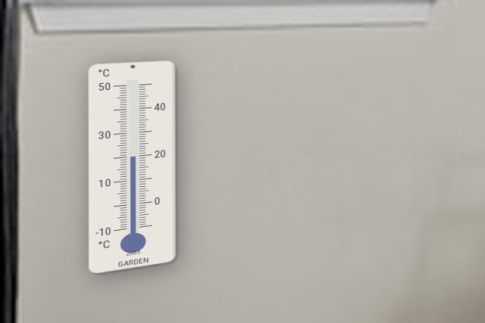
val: 20
